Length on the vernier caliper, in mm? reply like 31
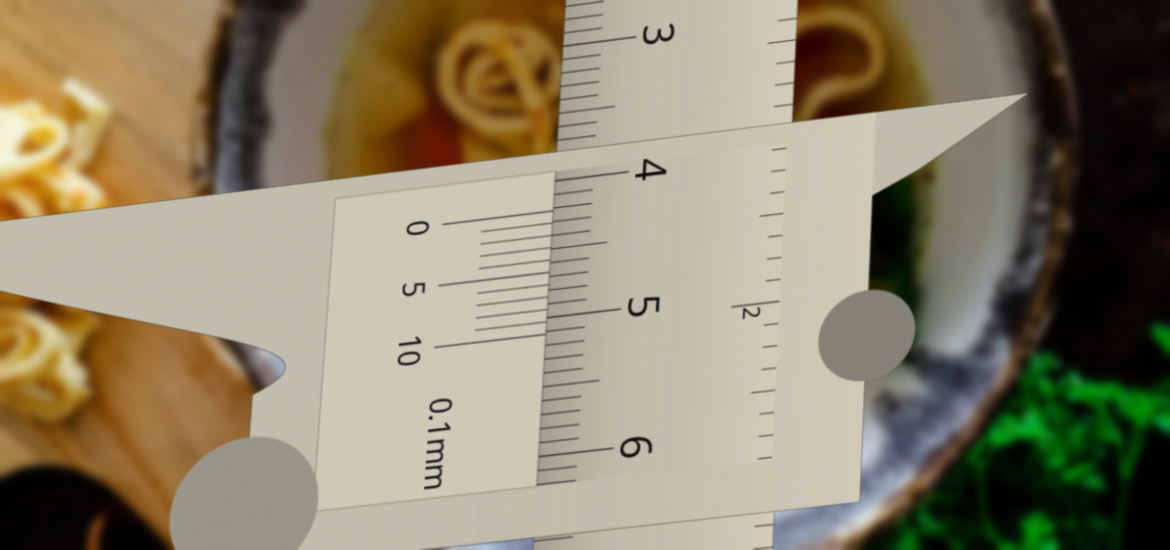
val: 42.2
